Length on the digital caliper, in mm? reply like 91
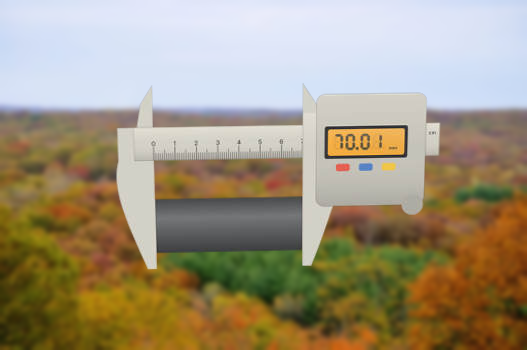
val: 70.01
